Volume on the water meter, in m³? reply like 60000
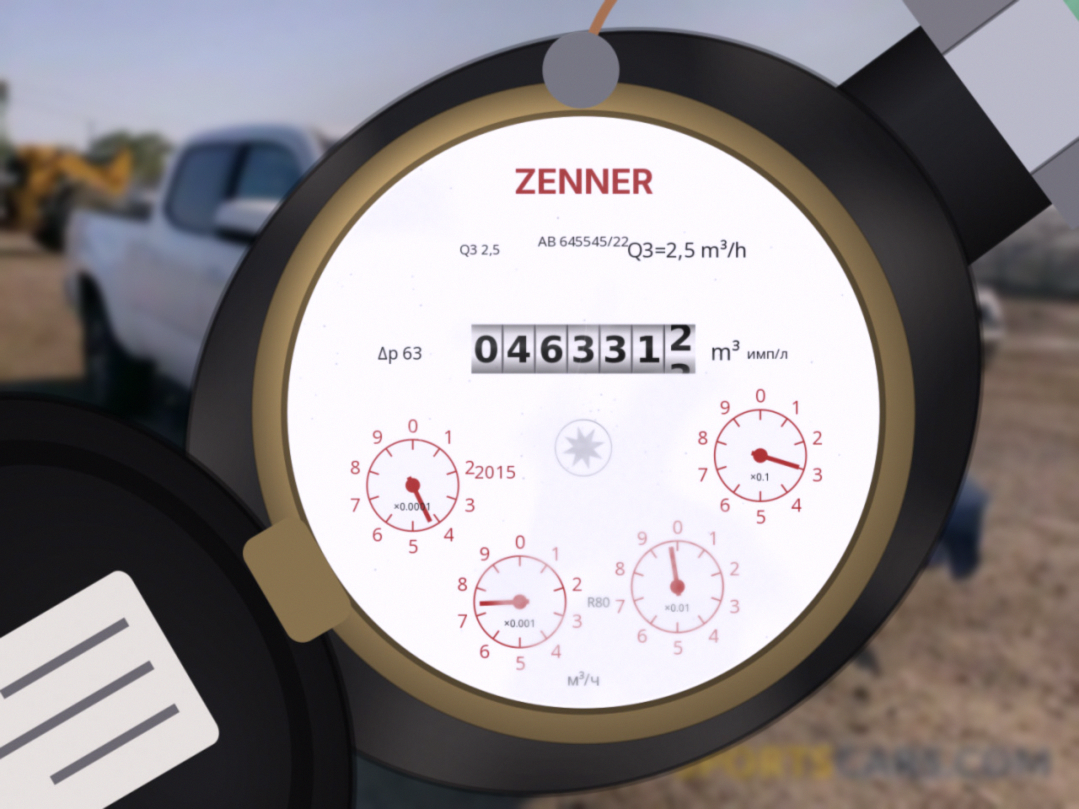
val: 463312.2974
